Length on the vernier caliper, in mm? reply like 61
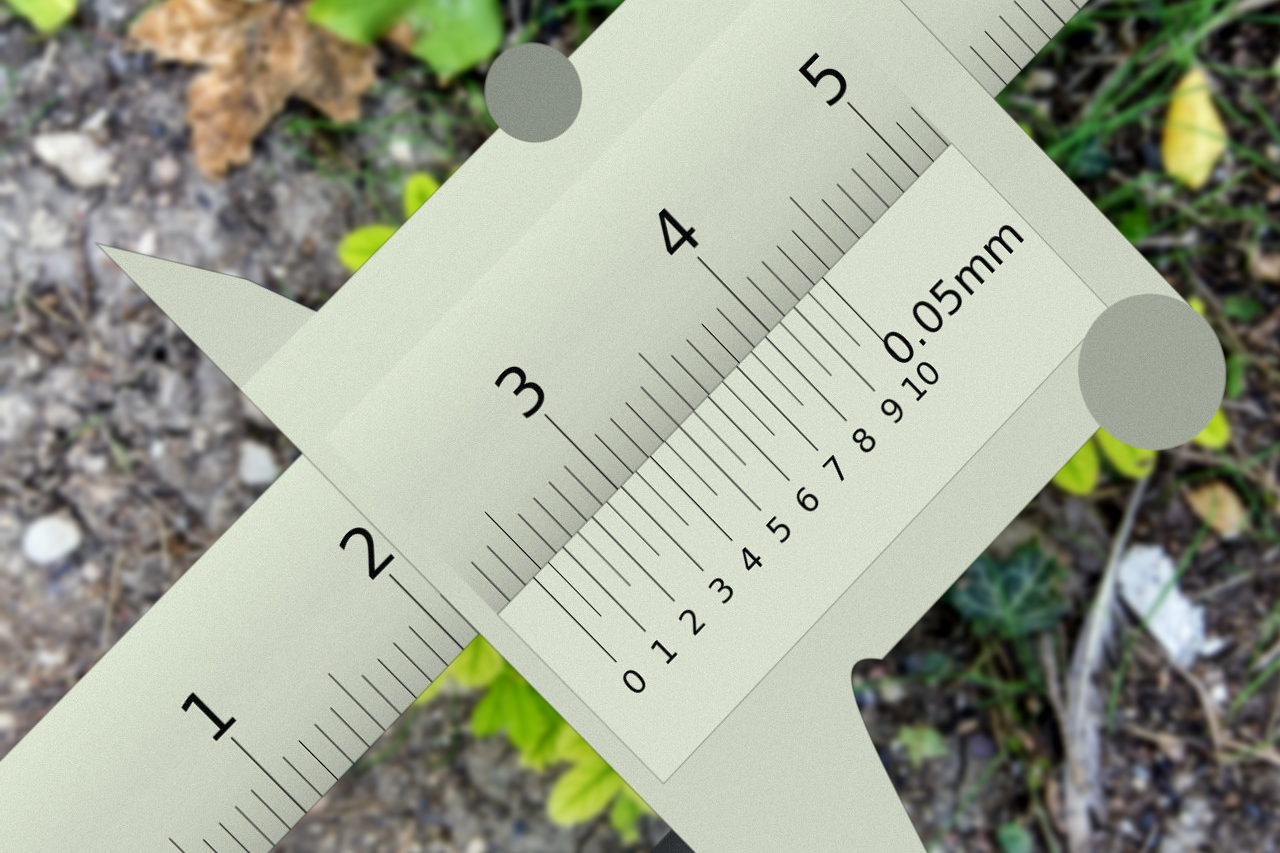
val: 24.5
